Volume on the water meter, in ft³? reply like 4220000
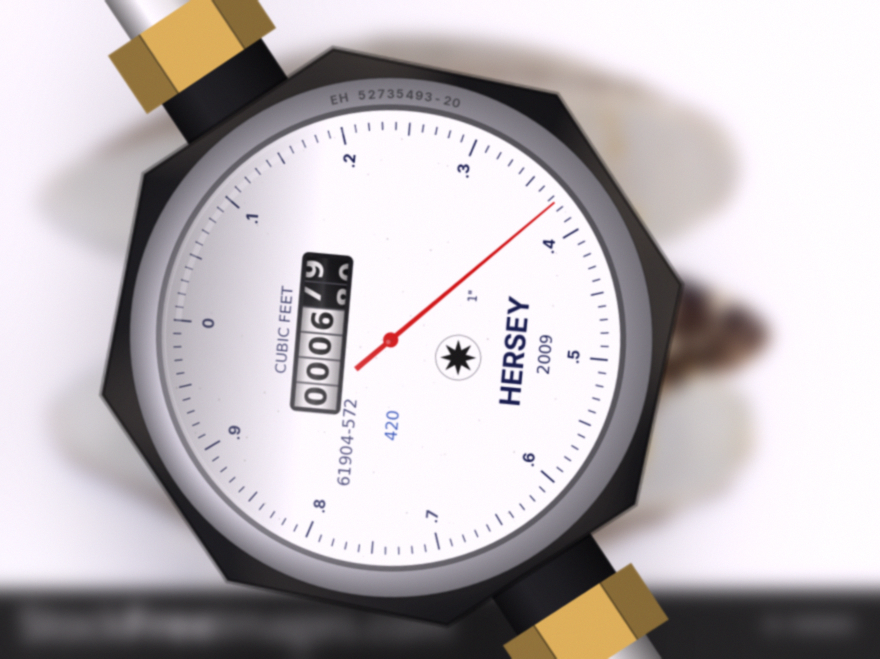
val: 679.37
